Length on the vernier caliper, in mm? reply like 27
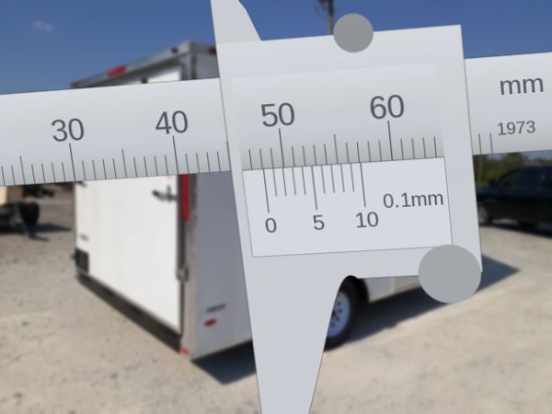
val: 48.1
